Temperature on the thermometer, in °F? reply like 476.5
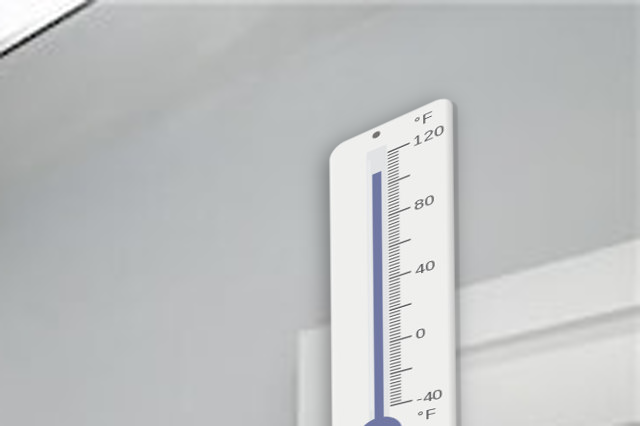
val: 110
